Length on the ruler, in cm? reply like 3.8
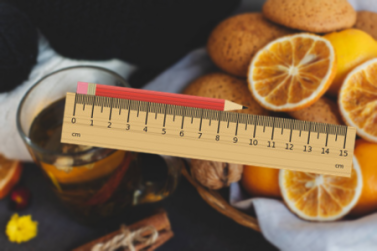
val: 9.5
